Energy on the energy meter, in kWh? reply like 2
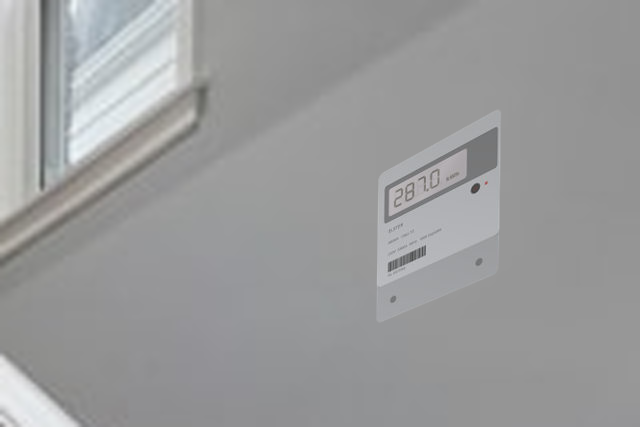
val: 287.0
